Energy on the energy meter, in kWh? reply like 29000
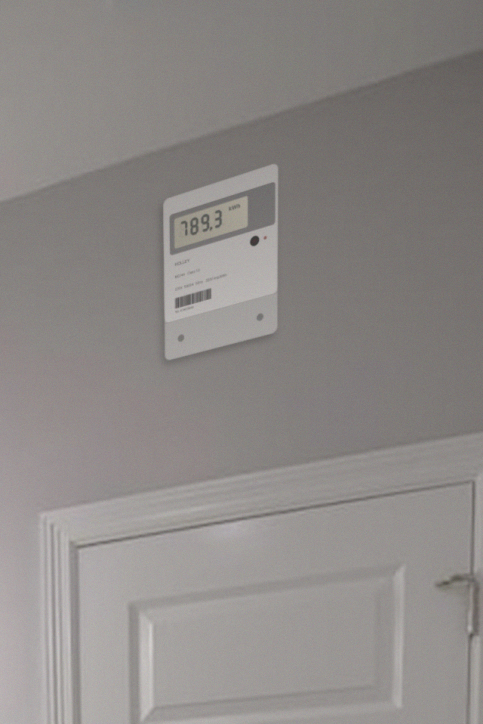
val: 789.3
